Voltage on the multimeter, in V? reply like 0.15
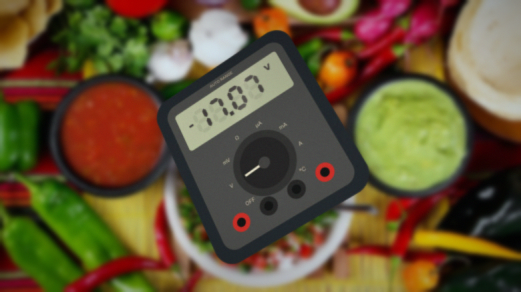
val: -17.07
